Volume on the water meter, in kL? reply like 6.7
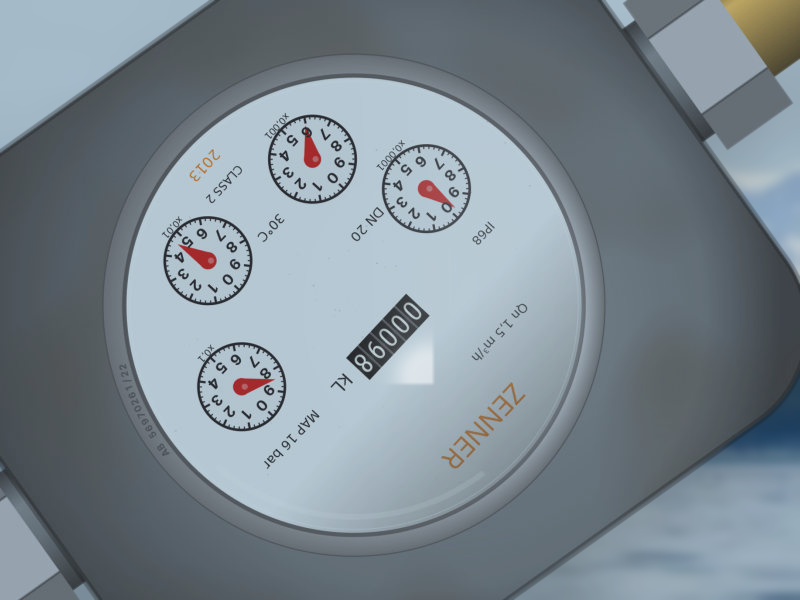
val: 98.8459
